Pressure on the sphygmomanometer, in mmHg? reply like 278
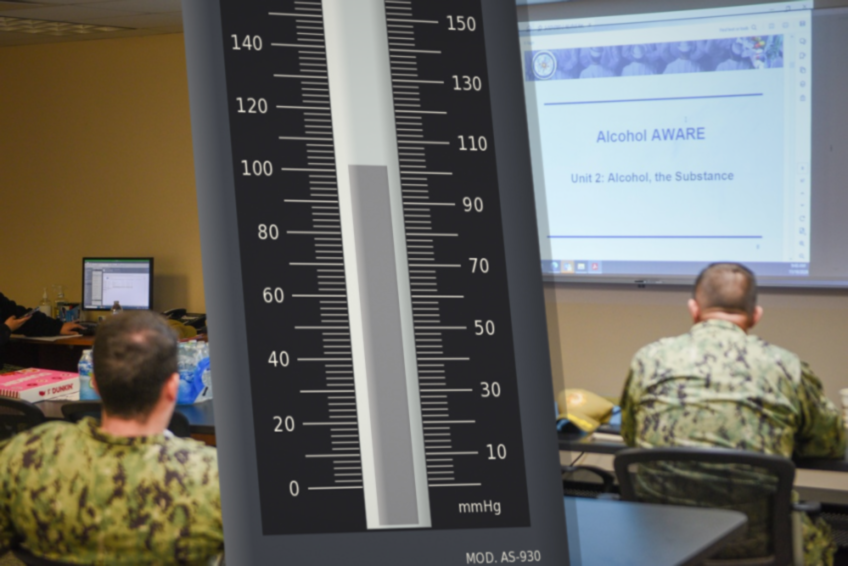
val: 102
